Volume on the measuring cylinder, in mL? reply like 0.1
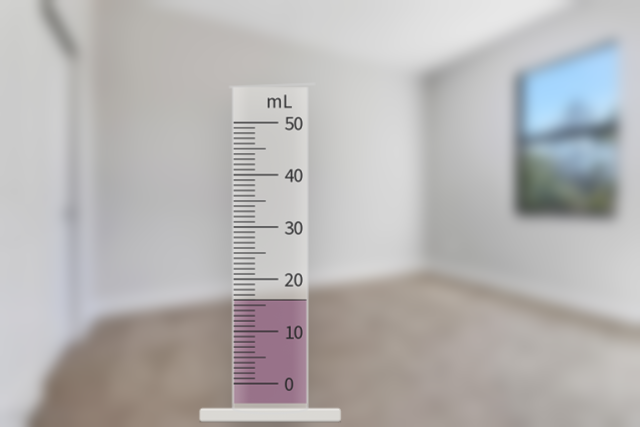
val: 16
